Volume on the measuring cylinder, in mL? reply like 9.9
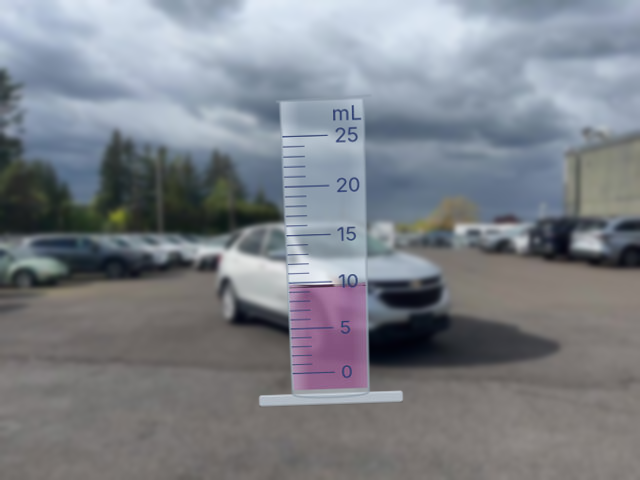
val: 9.5
